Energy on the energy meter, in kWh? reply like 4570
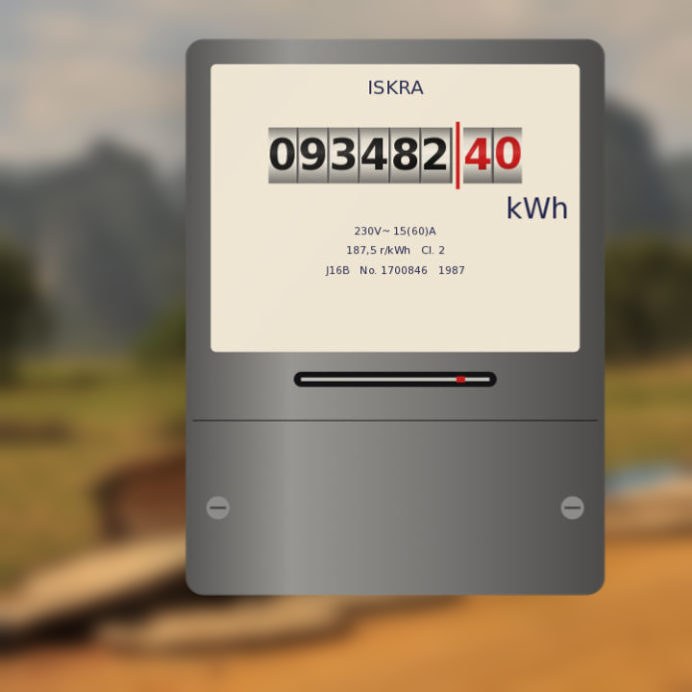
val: 93482.40
